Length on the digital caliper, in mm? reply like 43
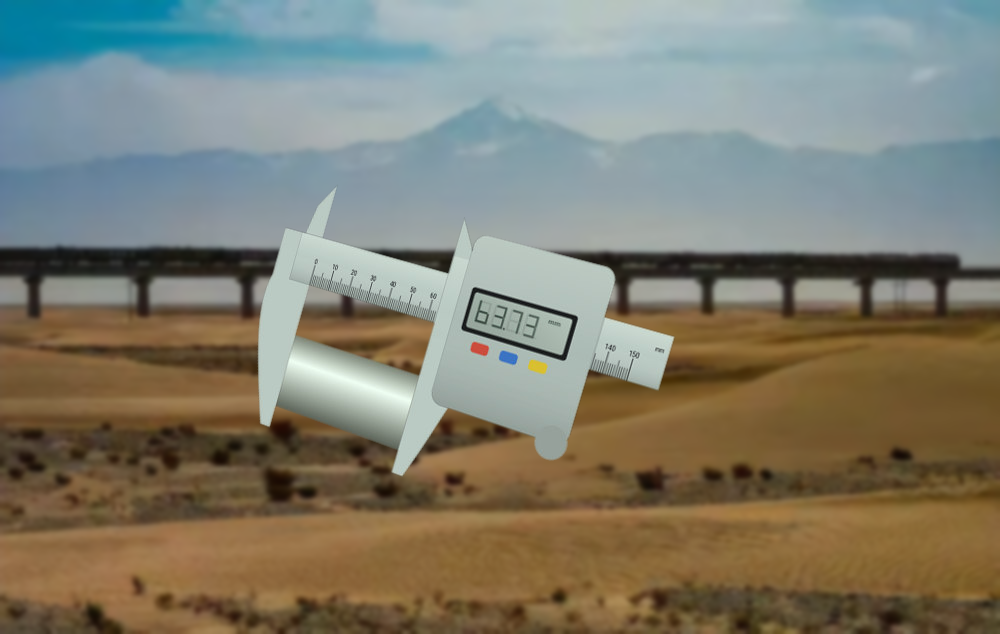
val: 63.73
